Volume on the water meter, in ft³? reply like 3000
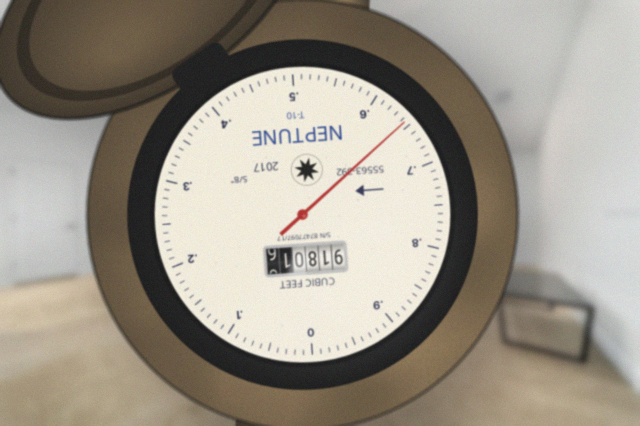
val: 918015.64
